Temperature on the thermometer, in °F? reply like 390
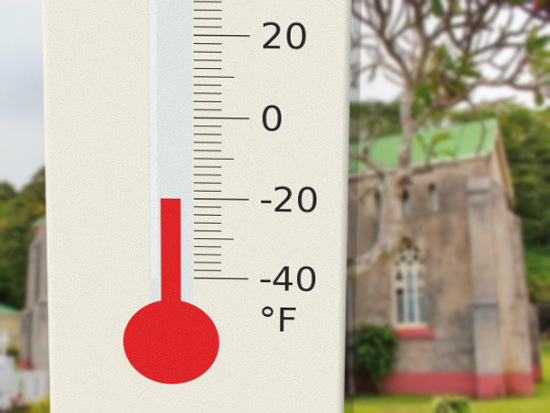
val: -20
